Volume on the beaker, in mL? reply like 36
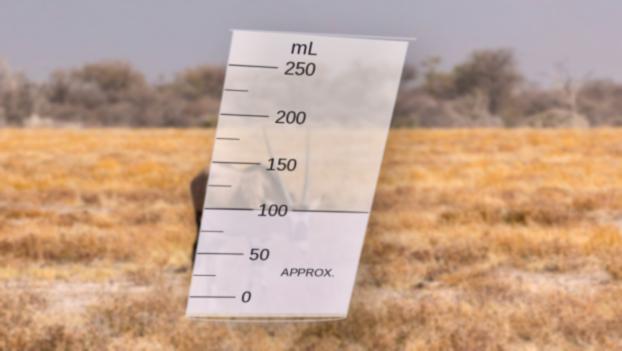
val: 100
